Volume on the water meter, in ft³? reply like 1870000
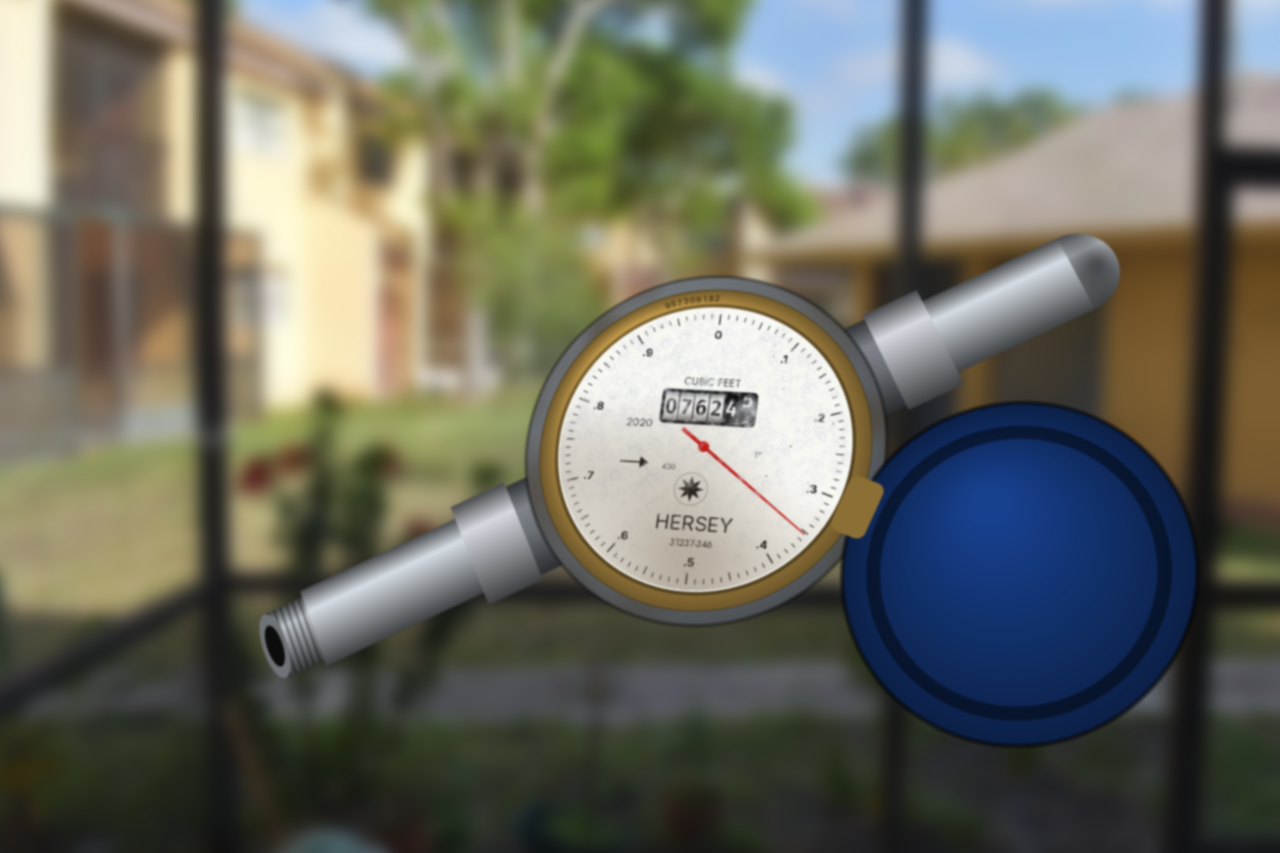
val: 76245.35
